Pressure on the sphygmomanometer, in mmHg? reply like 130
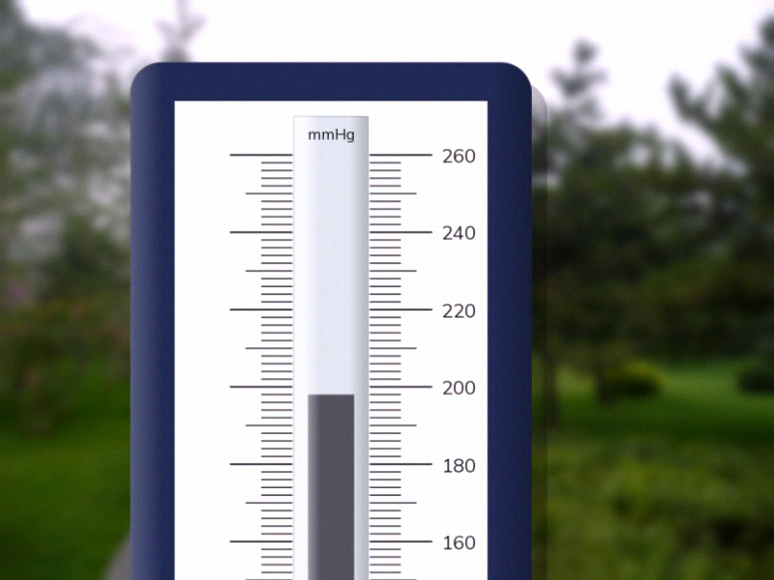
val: 198
